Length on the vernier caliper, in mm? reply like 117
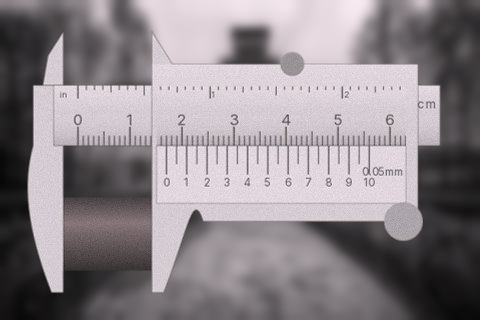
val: 17.0
